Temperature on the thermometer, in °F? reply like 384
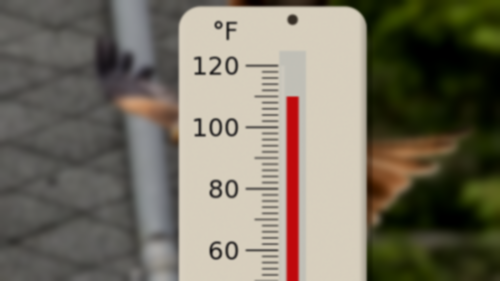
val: 110
